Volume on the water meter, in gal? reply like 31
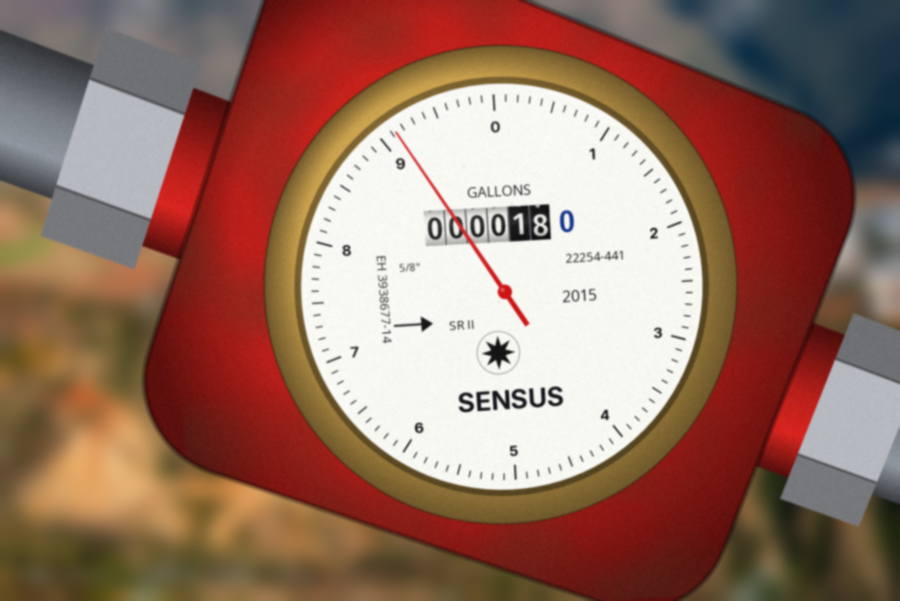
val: 179.1
